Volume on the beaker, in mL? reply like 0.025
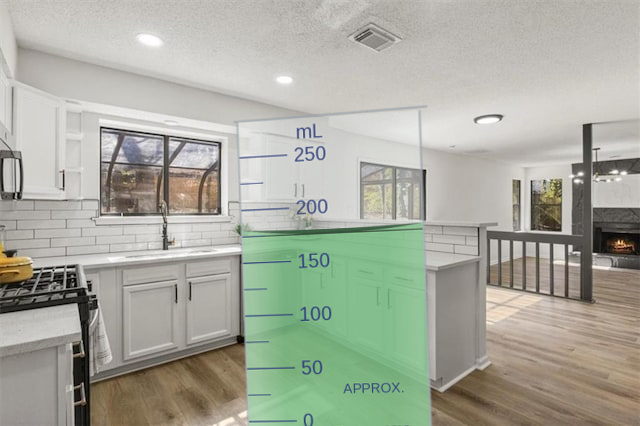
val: 175
